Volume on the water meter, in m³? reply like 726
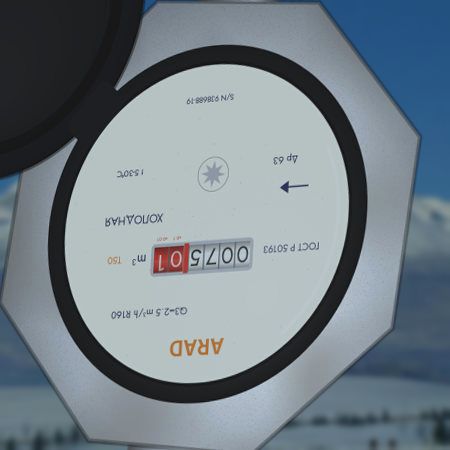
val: 75.01
